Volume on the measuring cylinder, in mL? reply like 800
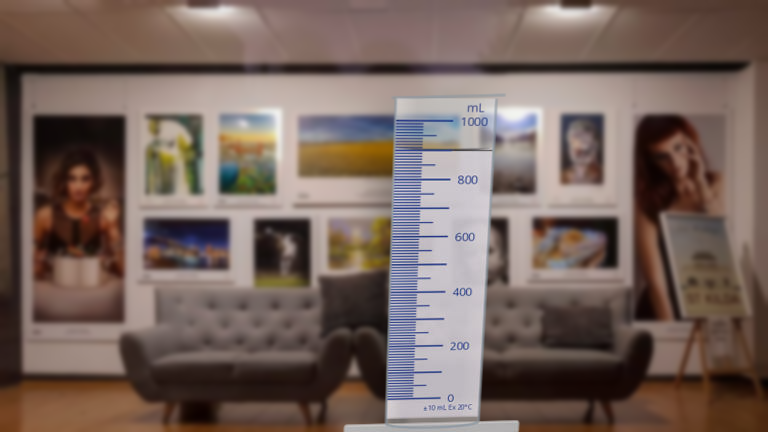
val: 900
